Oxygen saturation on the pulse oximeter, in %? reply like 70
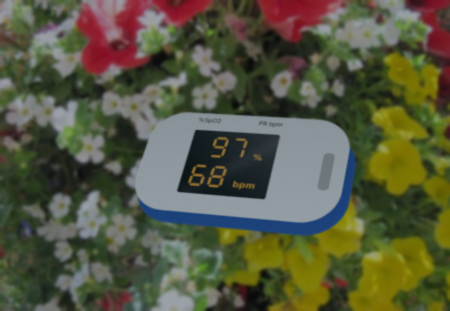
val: 97
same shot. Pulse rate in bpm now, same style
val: 68
